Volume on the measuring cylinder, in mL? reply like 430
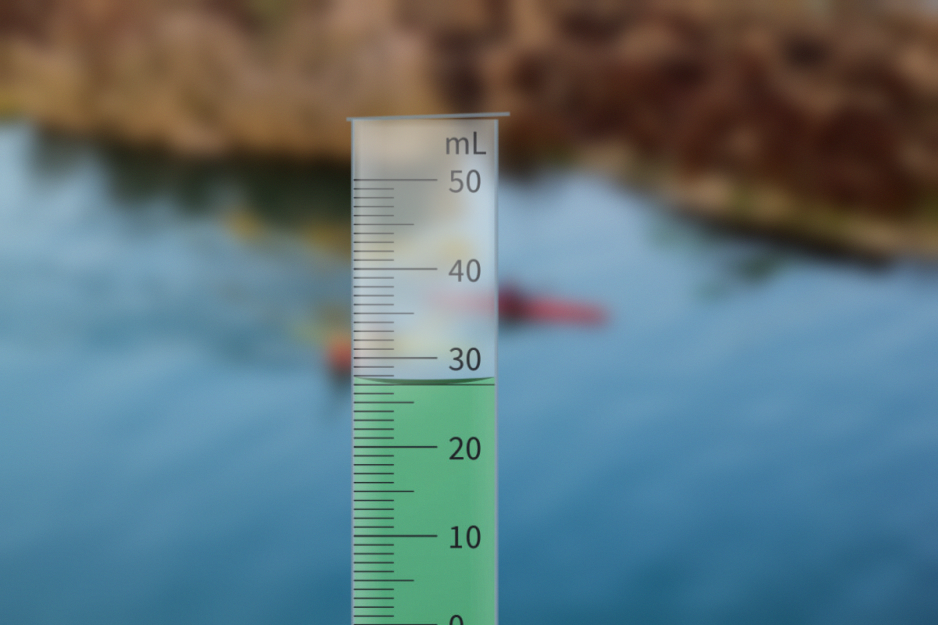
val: 27
